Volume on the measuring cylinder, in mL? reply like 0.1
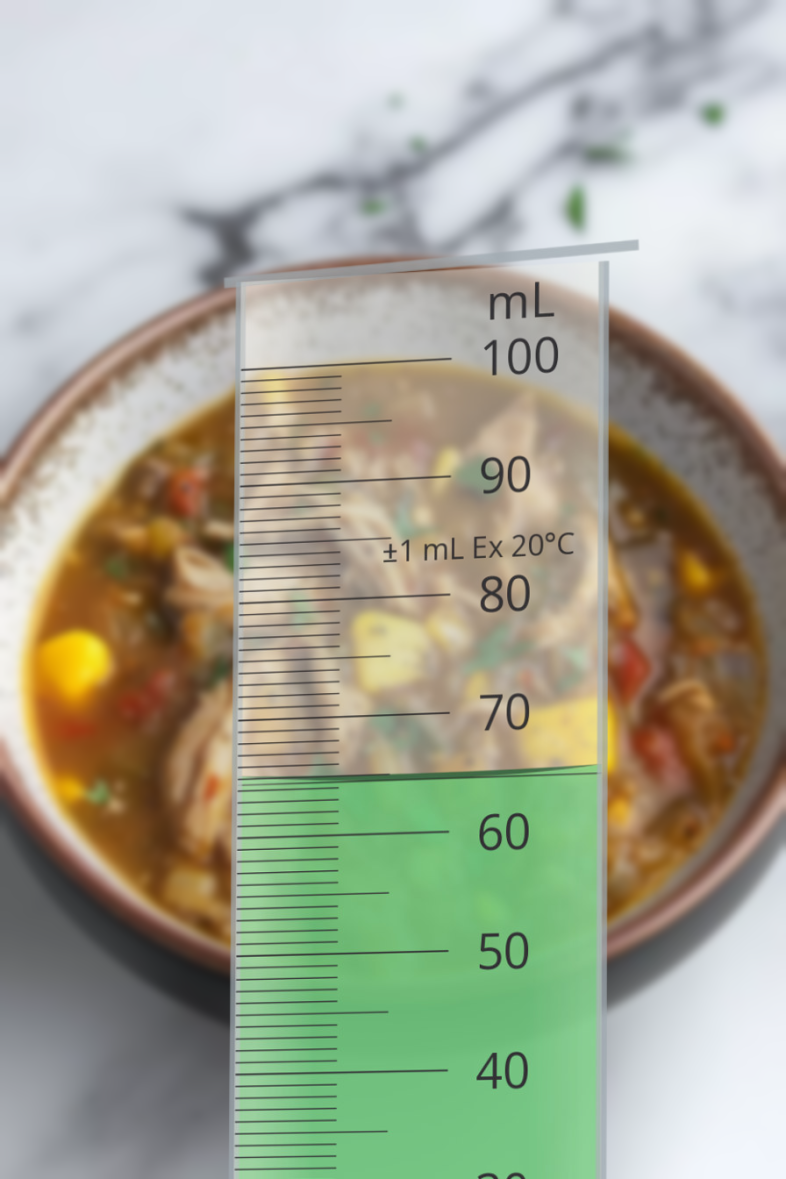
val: 64.5
